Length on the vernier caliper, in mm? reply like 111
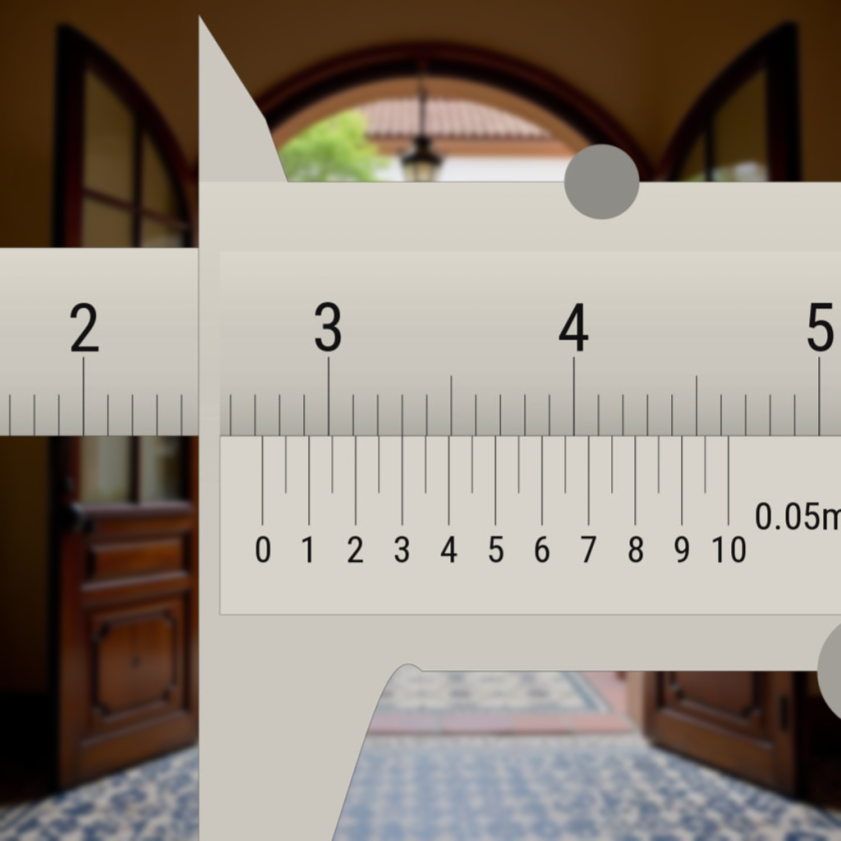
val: 27.30
